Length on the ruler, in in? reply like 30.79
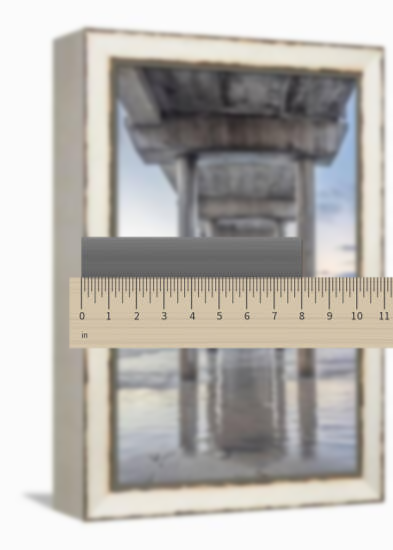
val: 8
